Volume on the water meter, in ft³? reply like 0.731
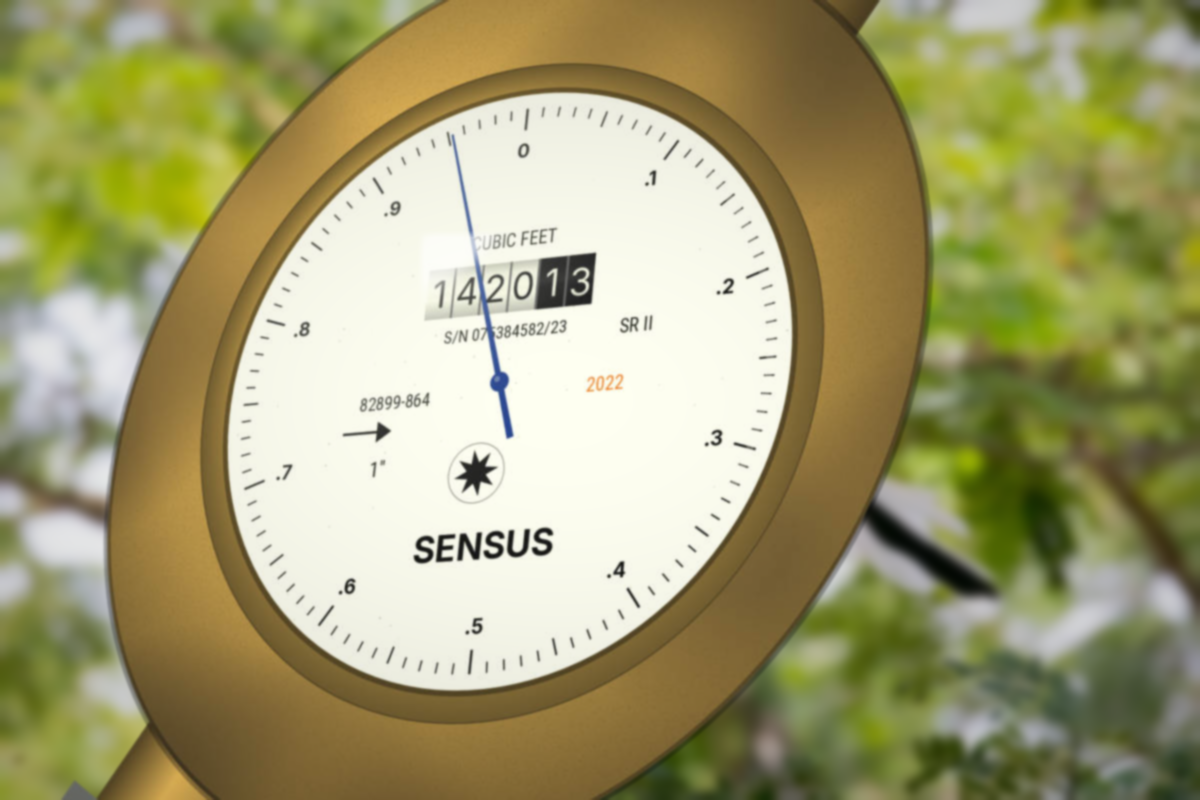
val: 142012.95
